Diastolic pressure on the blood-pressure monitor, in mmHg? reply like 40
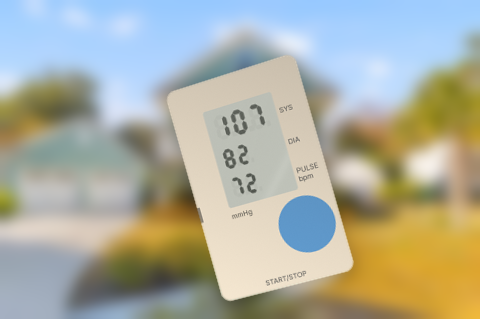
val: 82
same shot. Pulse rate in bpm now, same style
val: 72
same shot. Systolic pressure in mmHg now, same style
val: 107
